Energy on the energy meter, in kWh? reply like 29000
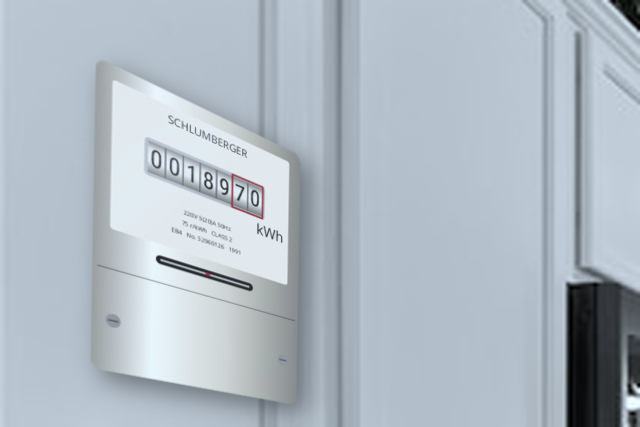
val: 189.70
